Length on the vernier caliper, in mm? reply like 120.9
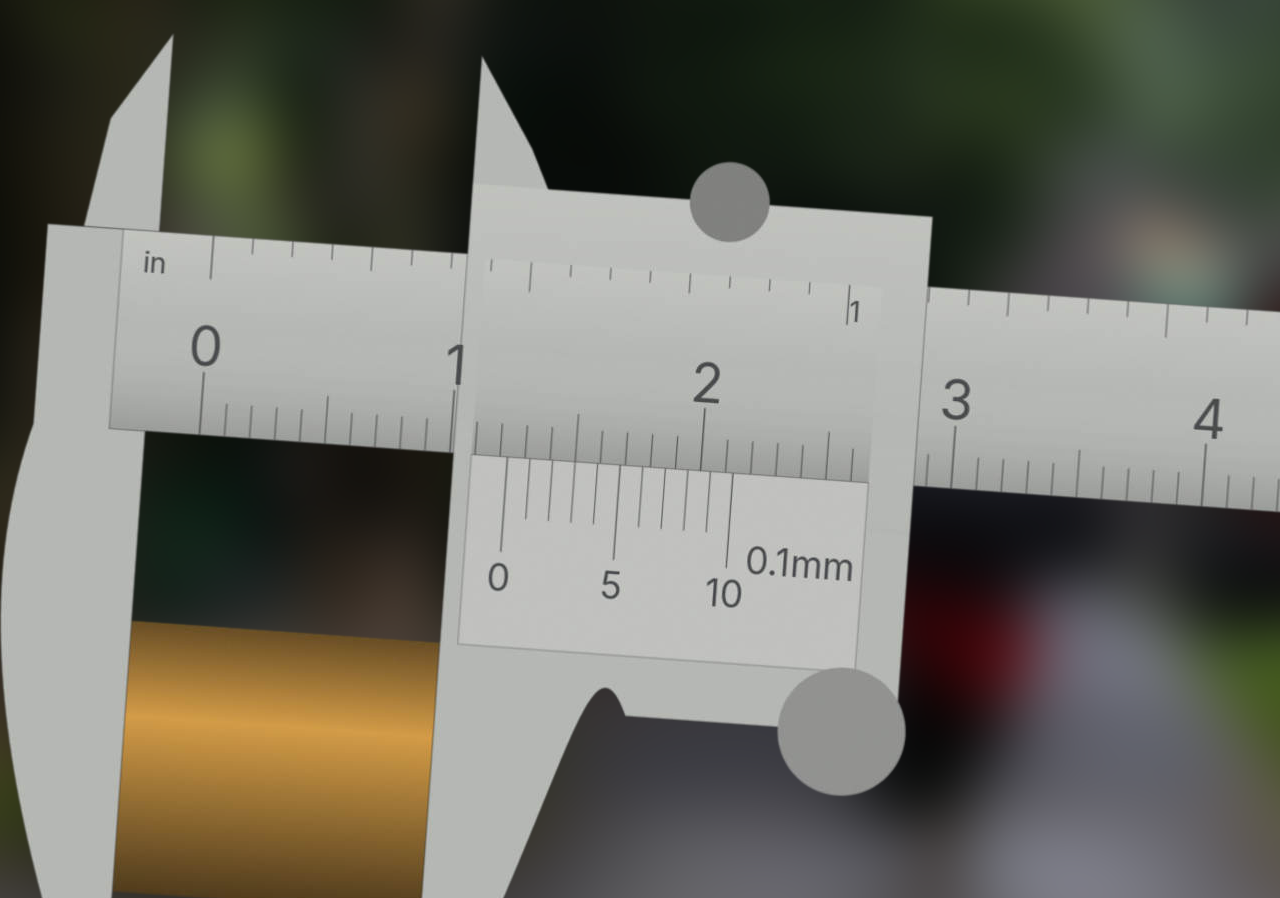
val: 12.3
